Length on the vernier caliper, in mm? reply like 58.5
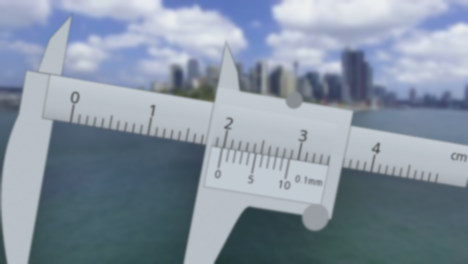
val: 19.8
